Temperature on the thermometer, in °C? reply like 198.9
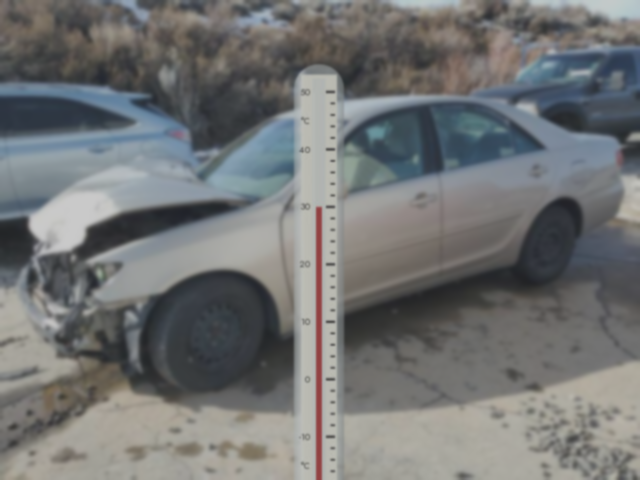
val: 30
